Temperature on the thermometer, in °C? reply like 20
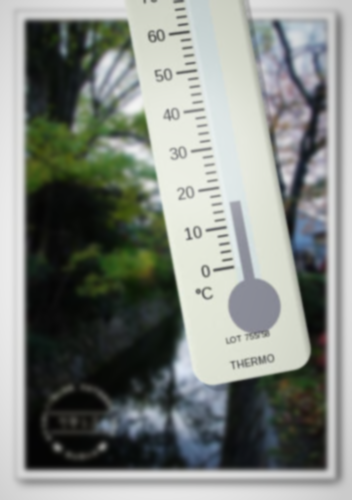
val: 16
